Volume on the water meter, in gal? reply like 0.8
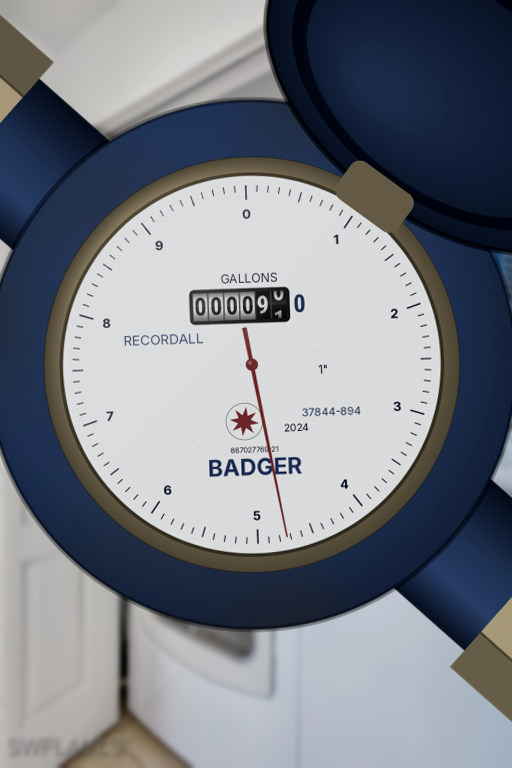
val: 904.7
